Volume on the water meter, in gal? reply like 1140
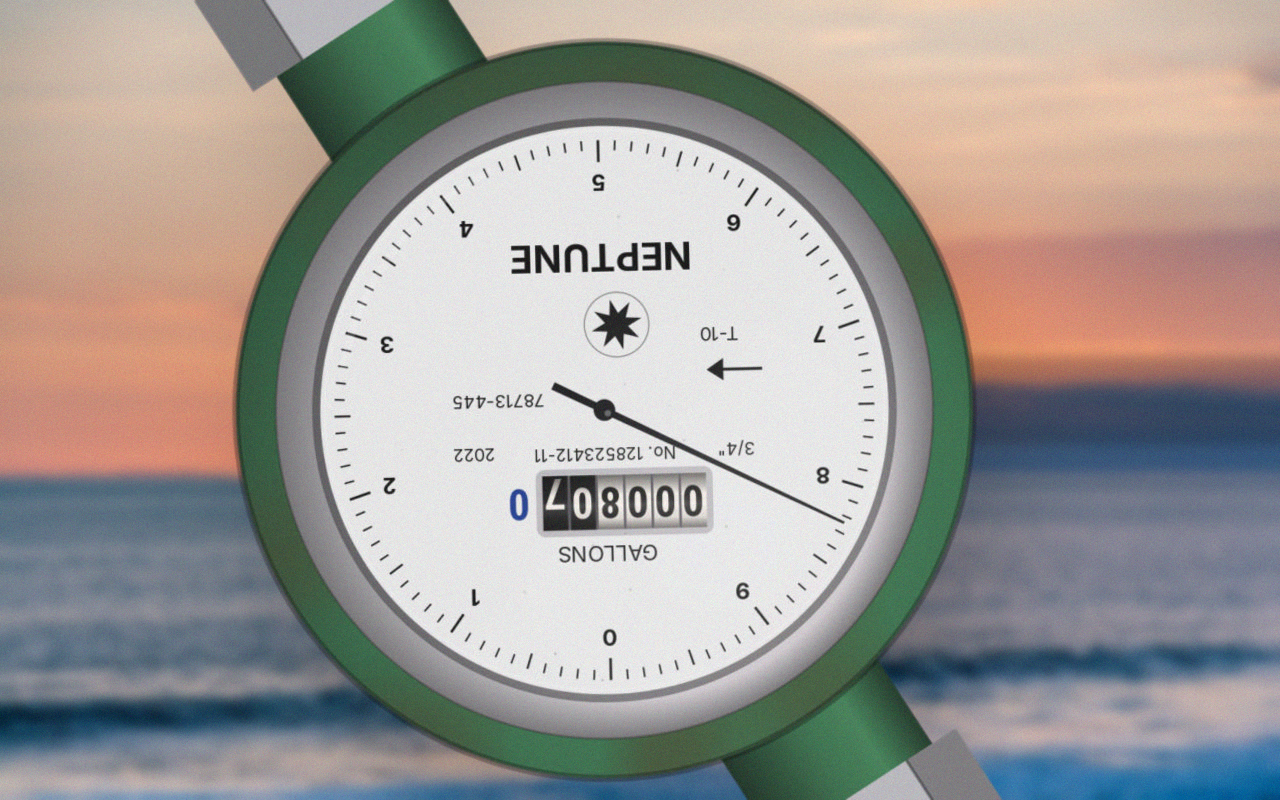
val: 8068.2
